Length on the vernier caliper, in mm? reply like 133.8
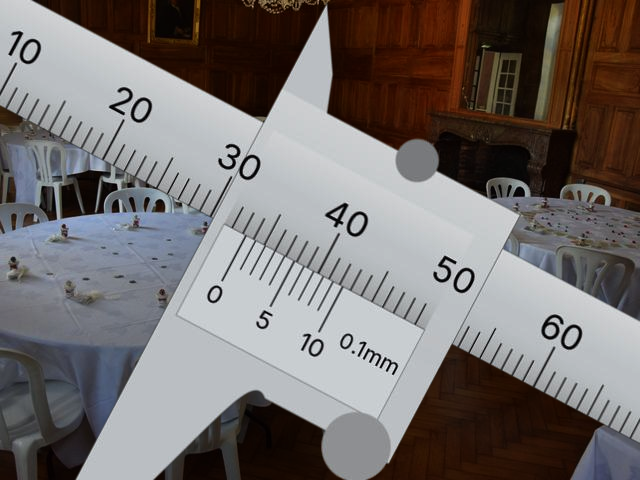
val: 33.3
